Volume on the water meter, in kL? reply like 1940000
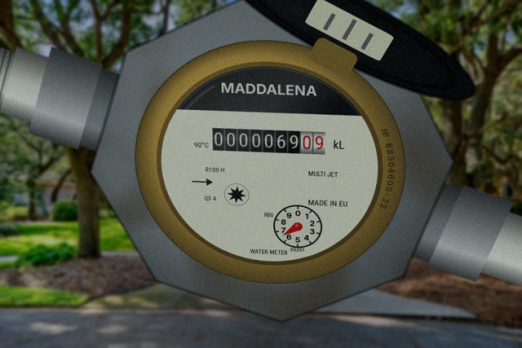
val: 69.096
